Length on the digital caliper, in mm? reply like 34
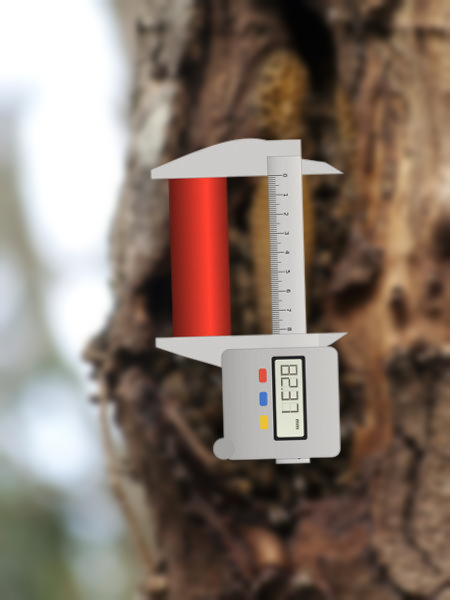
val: 82.37
